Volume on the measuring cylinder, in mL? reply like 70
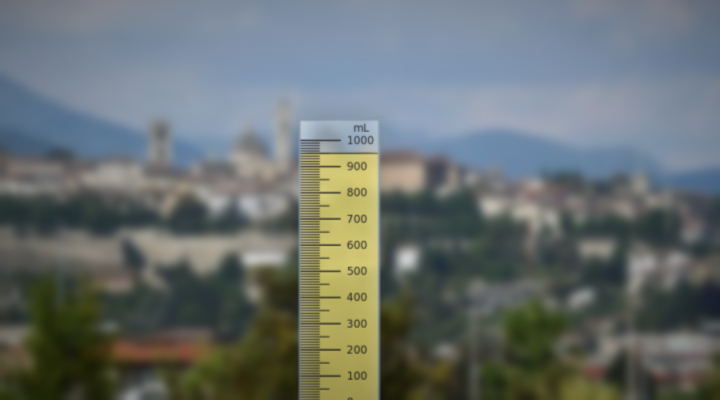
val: 950
